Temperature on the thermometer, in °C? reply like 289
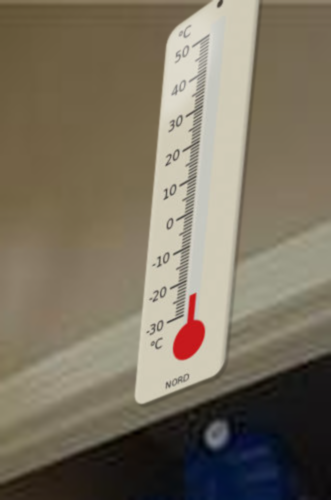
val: -25
